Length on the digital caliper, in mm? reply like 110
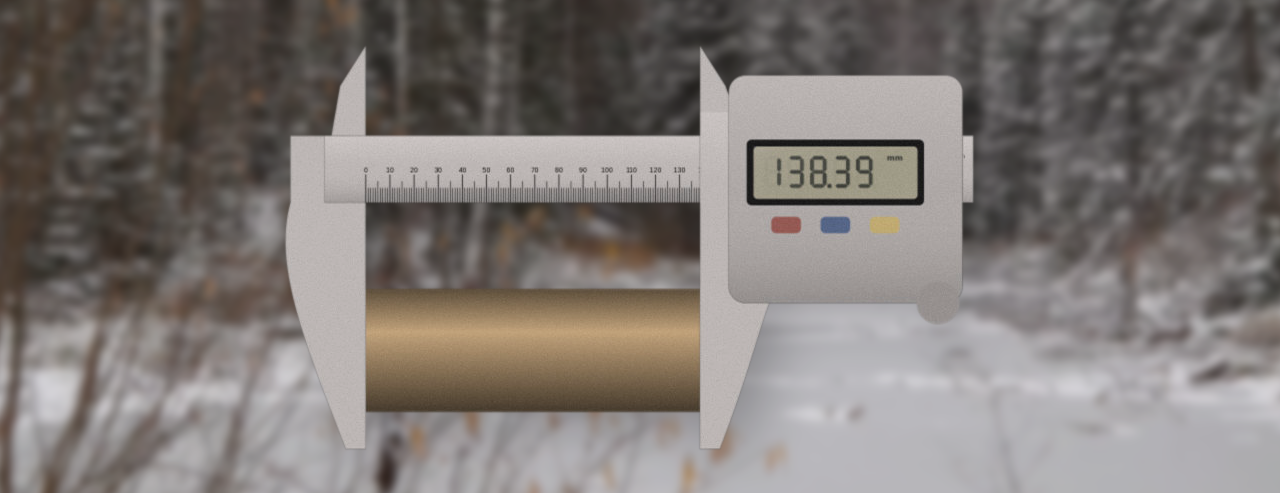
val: 138.39
